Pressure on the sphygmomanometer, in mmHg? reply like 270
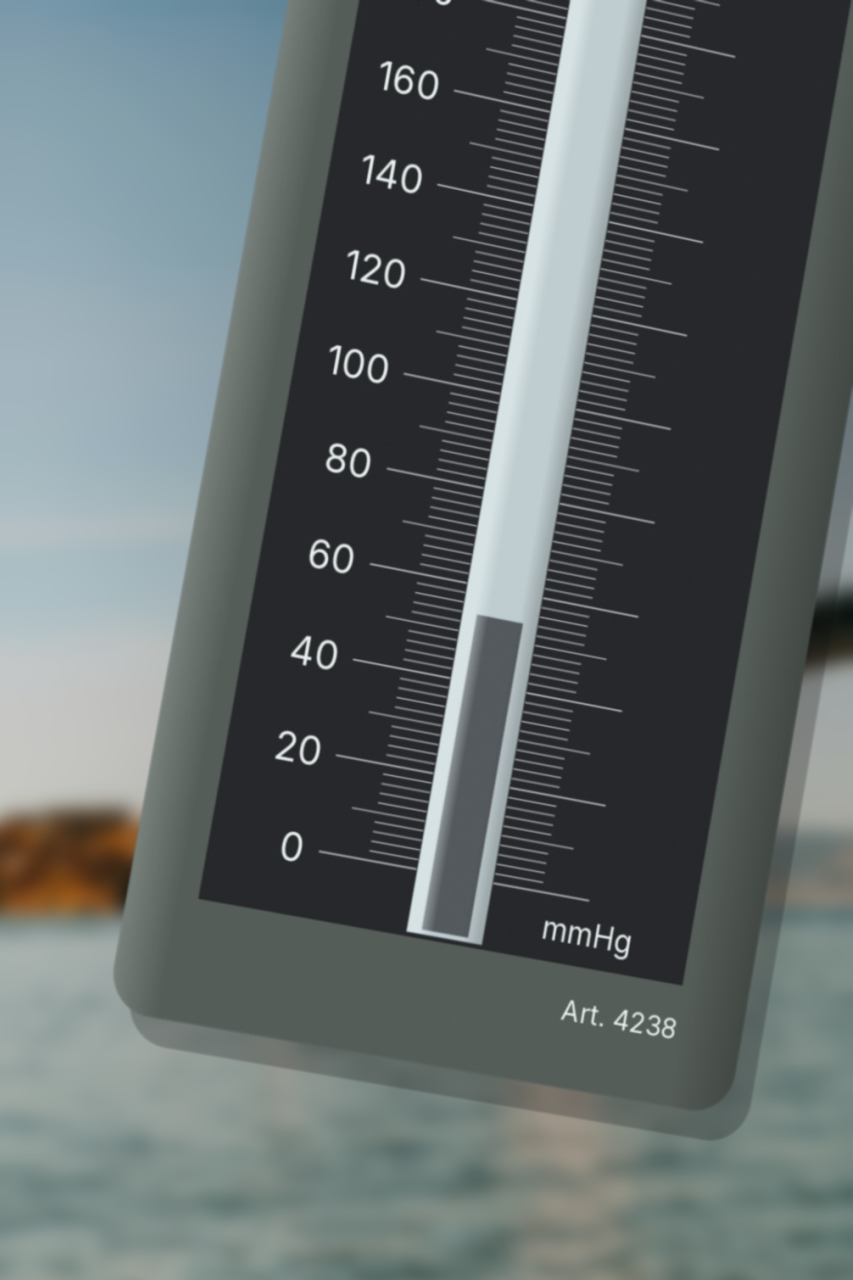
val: 54
